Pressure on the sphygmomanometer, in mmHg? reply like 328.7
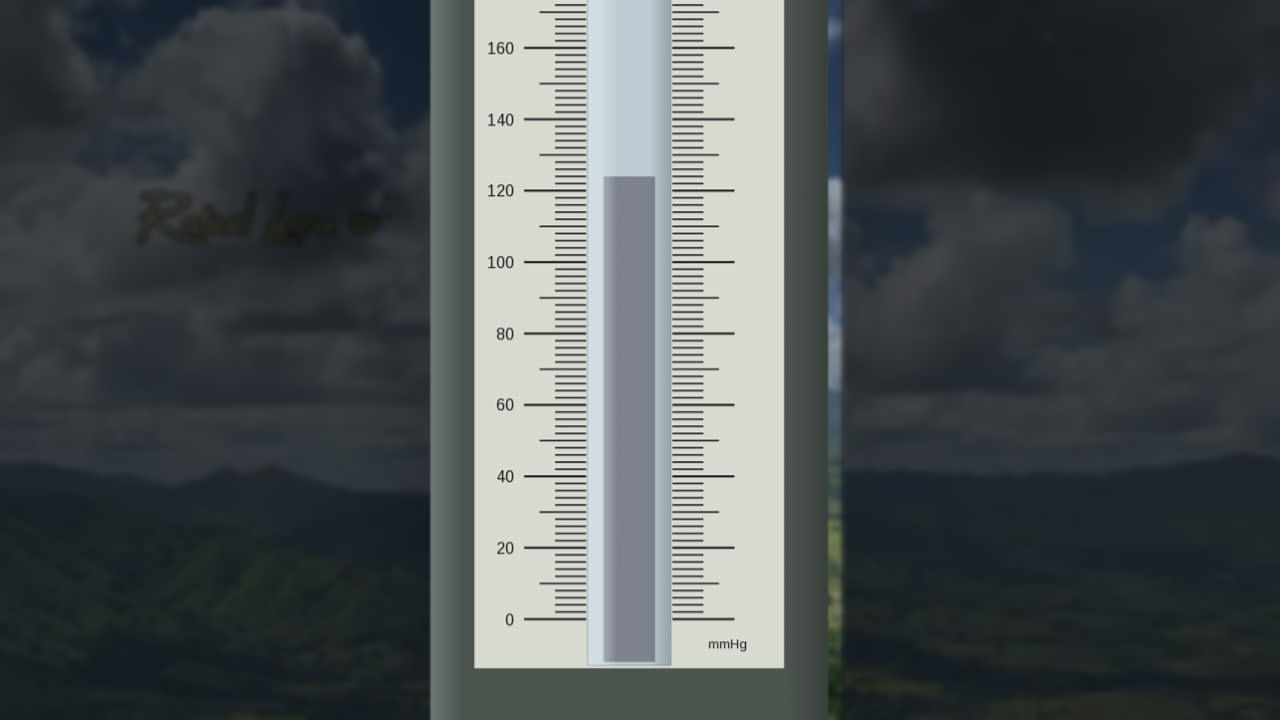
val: 124
